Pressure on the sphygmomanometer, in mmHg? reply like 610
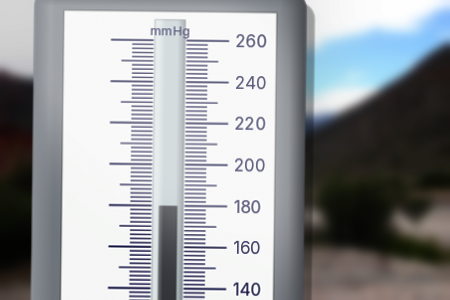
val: 180
